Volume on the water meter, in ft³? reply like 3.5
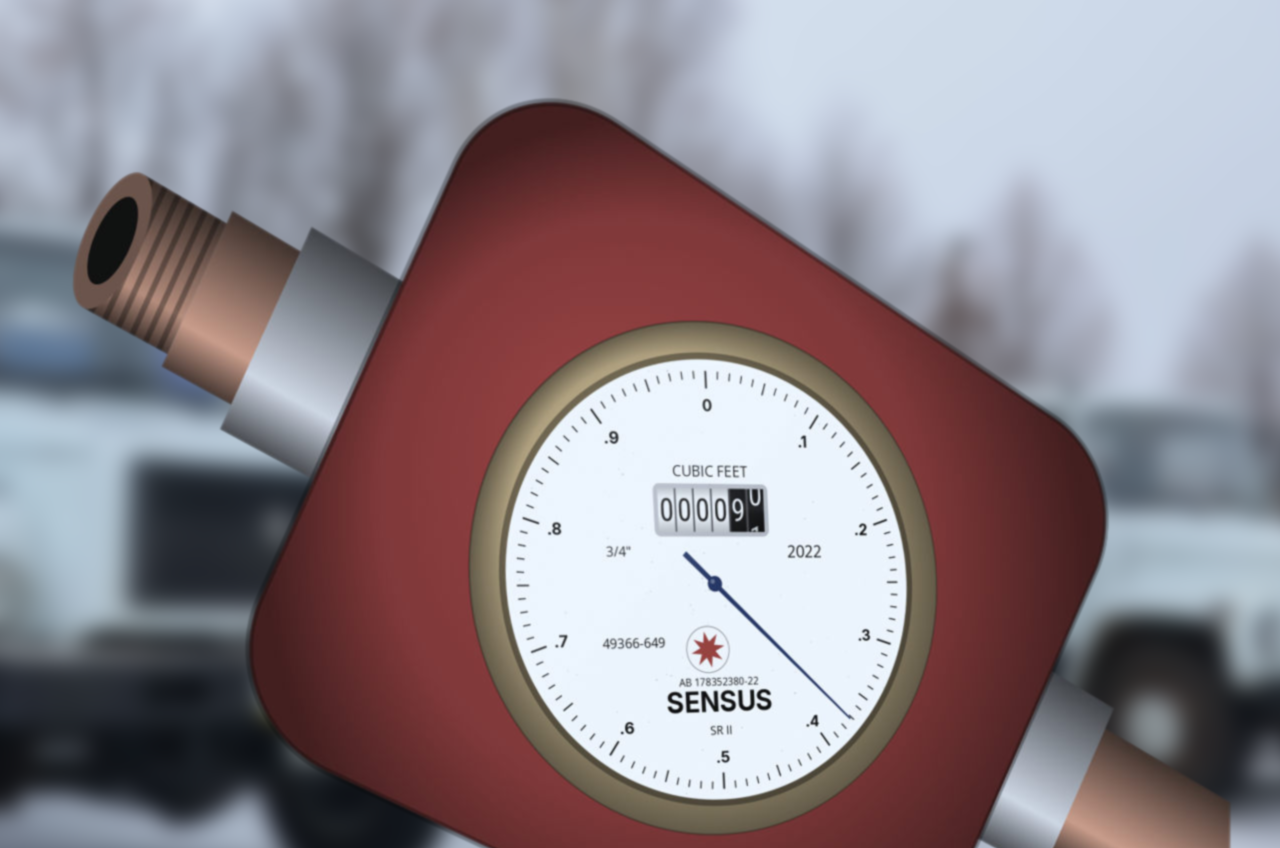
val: 90.37
